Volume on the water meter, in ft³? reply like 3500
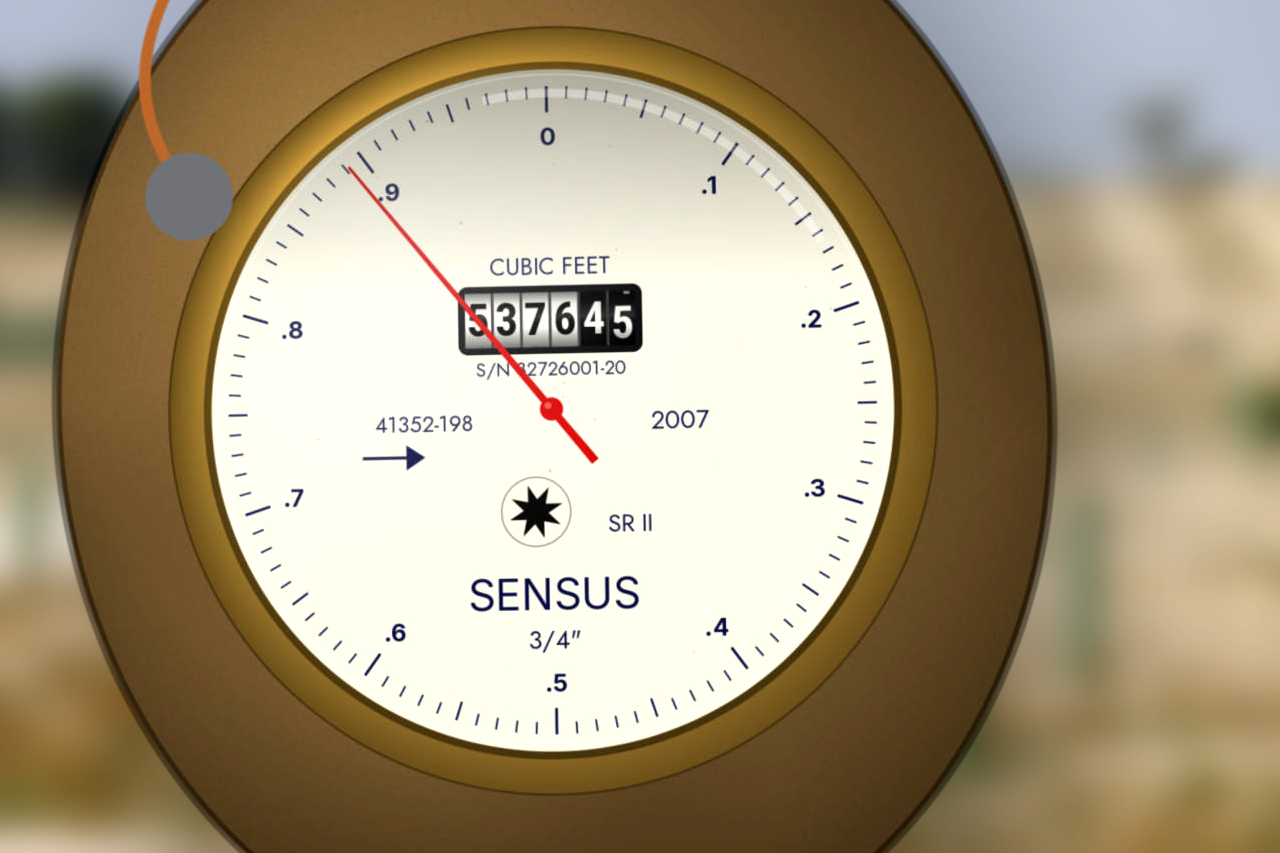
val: 537644.89
